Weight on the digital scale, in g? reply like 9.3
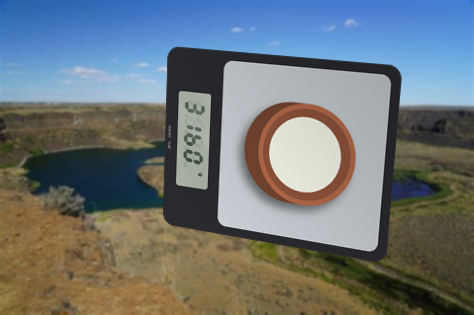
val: 3160
